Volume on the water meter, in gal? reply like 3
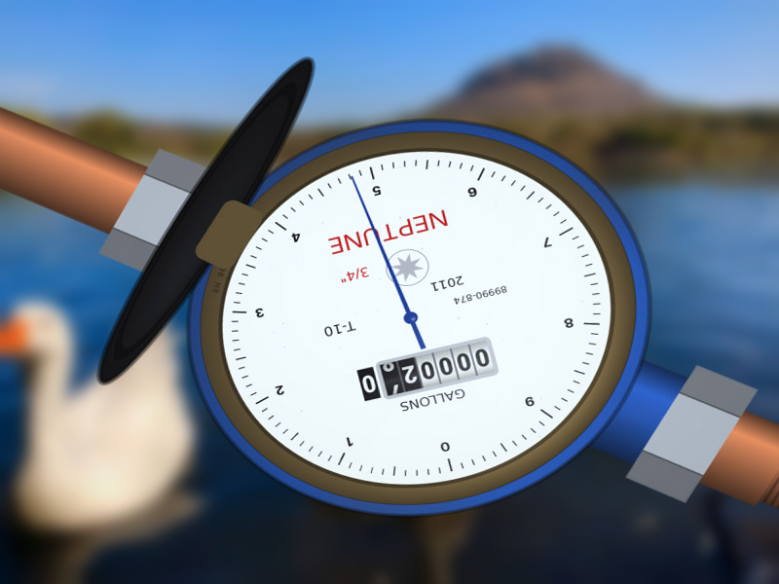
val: 274.8
